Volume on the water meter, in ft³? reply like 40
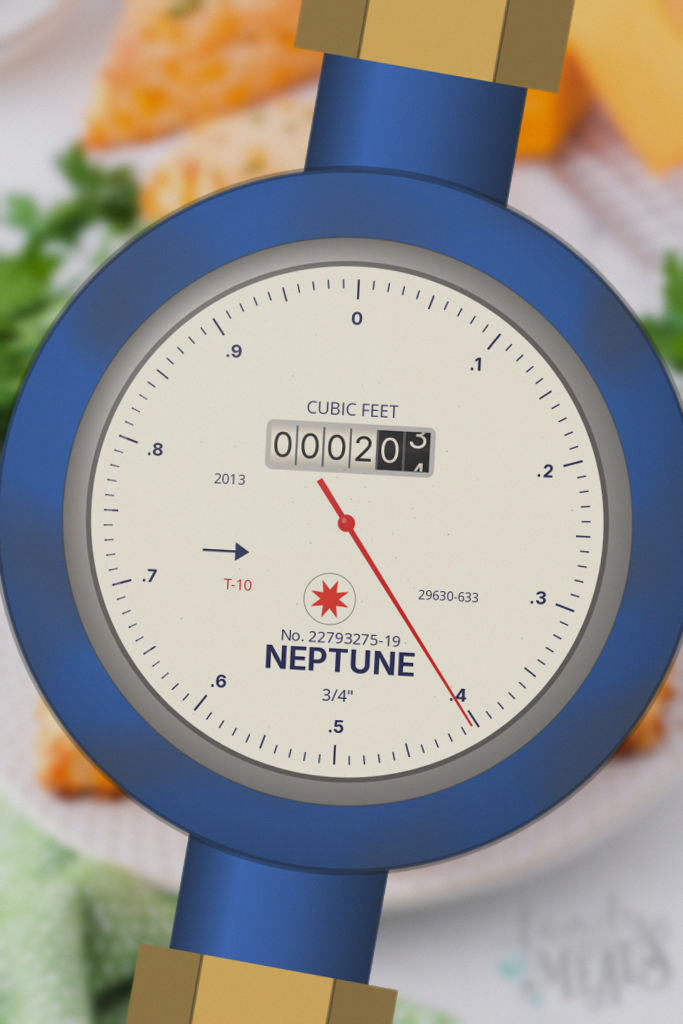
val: 203.40
